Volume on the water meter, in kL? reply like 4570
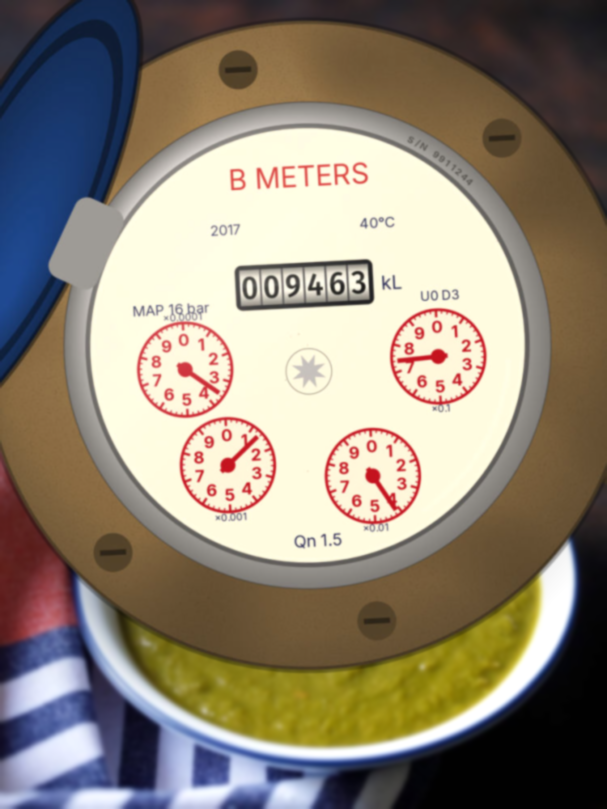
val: 9463.7413
